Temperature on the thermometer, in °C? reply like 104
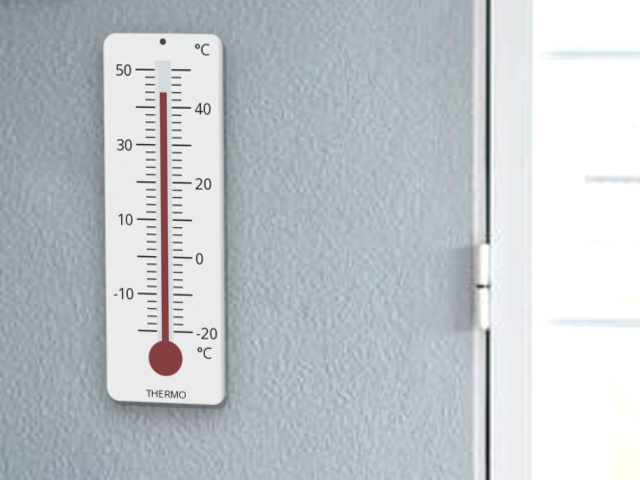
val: 44
